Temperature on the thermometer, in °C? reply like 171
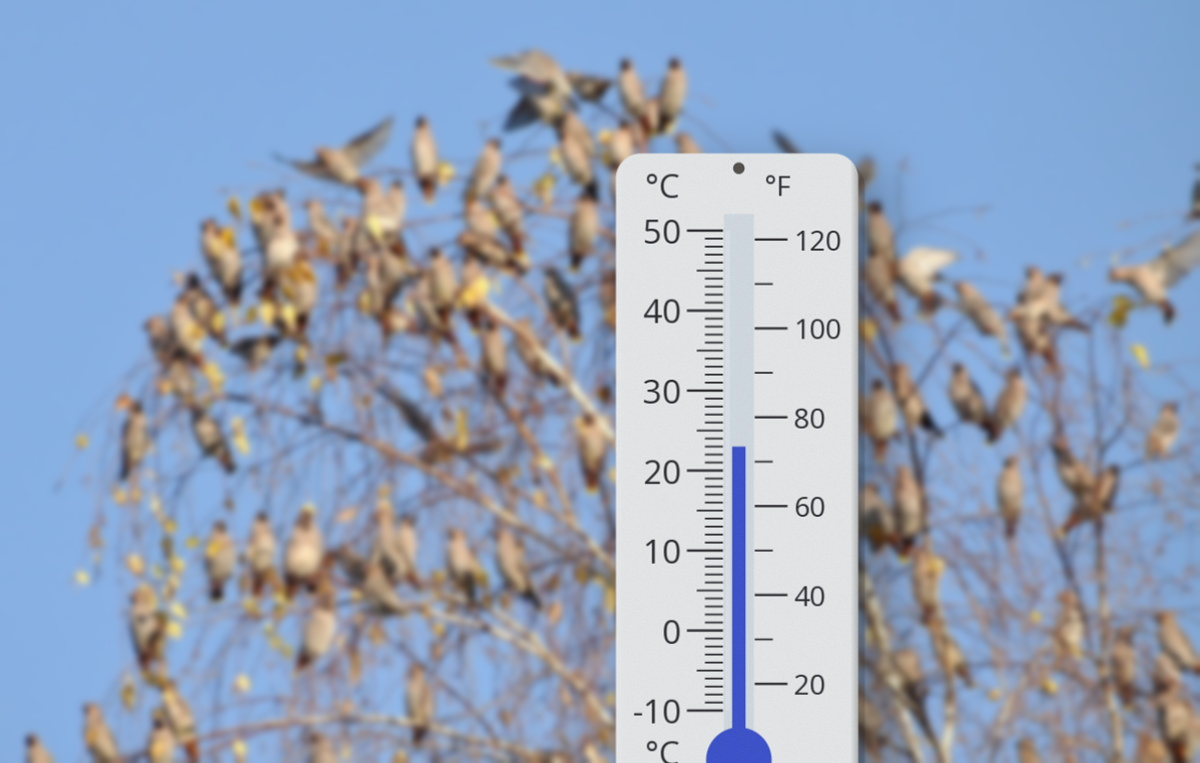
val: 23
